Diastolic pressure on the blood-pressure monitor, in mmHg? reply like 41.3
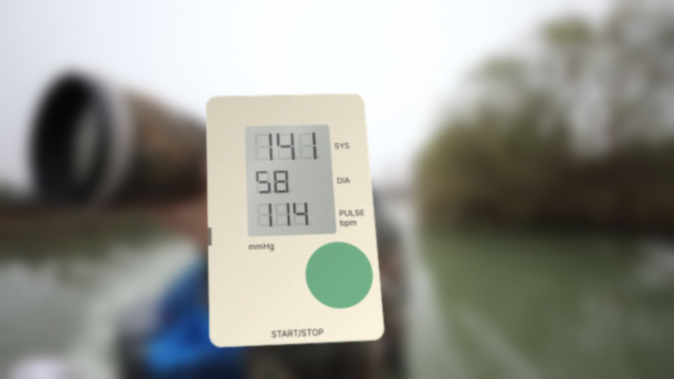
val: 58
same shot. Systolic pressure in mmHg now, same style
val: 141
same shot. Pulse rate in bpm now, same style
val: 114
